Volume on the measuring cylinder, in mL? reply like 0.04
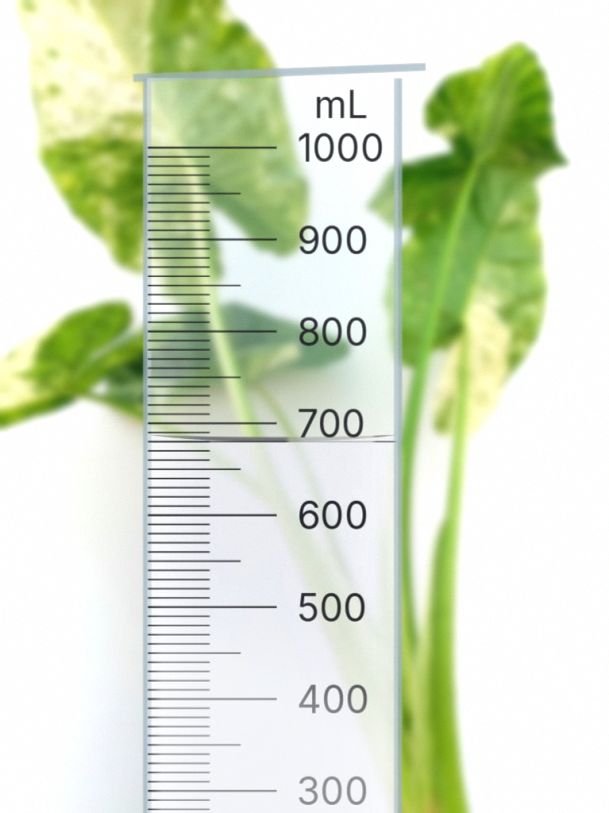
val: 680
